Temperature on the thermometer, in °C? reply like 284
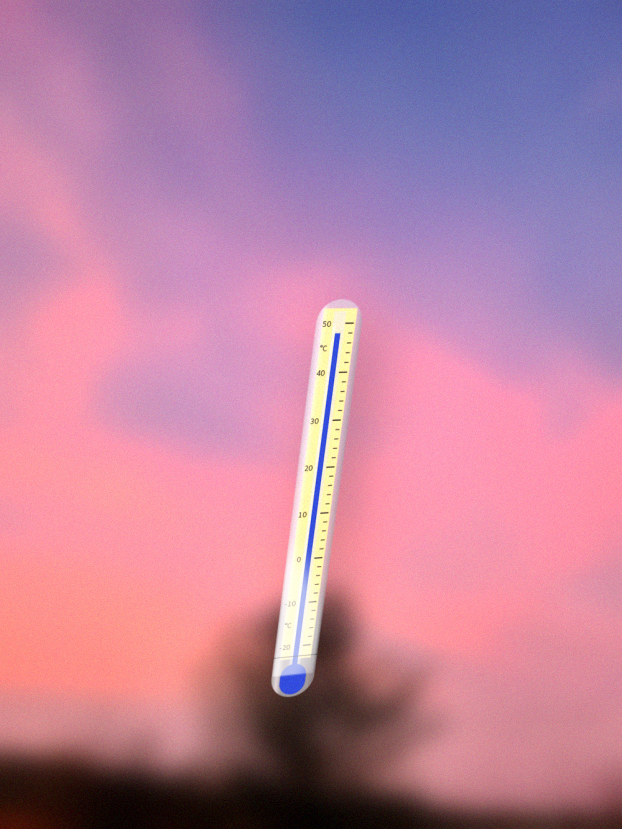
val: 48
